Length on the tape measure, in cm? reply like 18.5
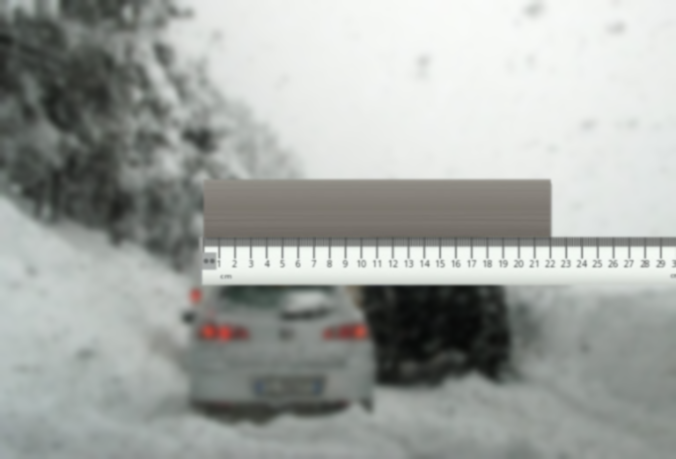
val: 22
